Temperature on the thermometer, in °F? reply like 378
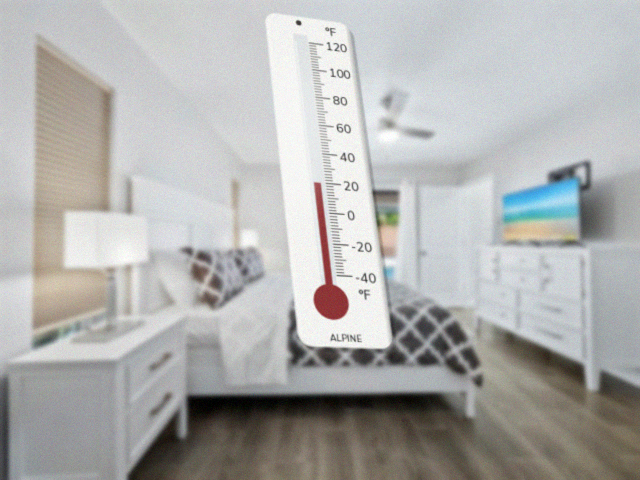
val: 20
